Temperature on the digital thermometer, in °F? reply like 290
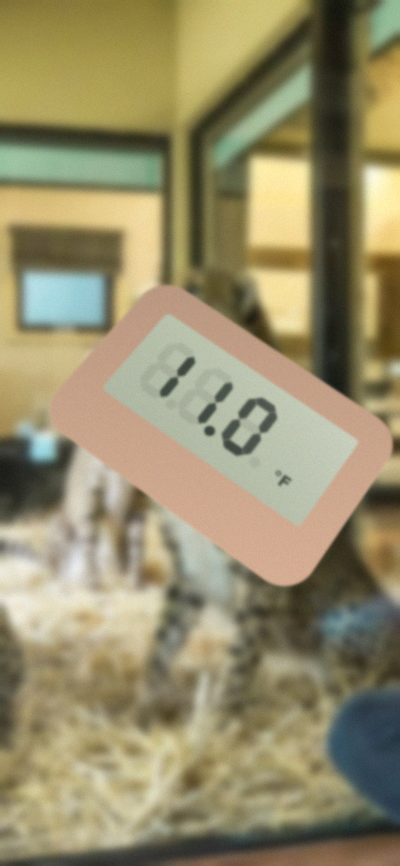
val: 11.0
